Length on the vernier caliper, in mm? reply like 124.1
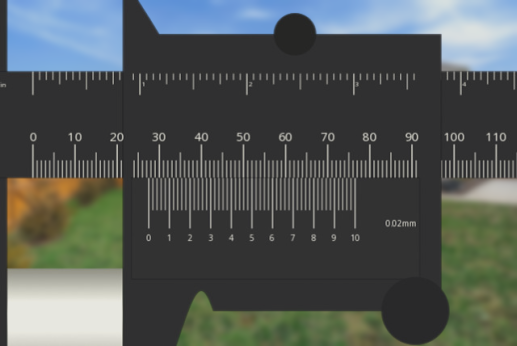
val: 27.5
